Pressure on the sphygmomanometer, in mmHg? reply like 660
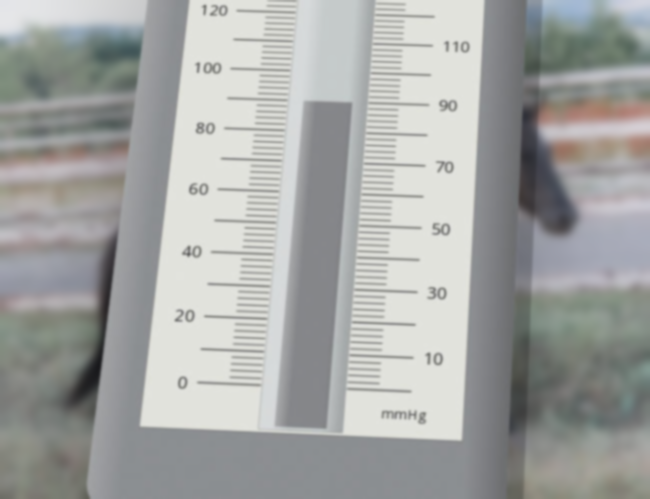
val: 90
